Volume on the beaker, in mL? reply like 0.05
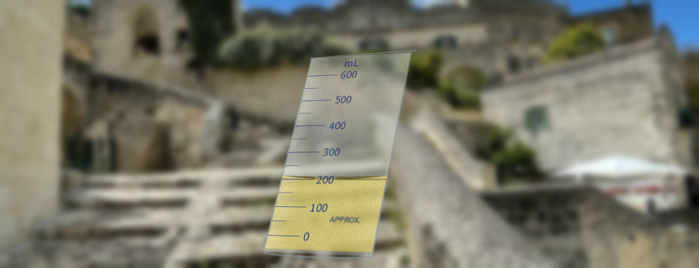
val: 200
